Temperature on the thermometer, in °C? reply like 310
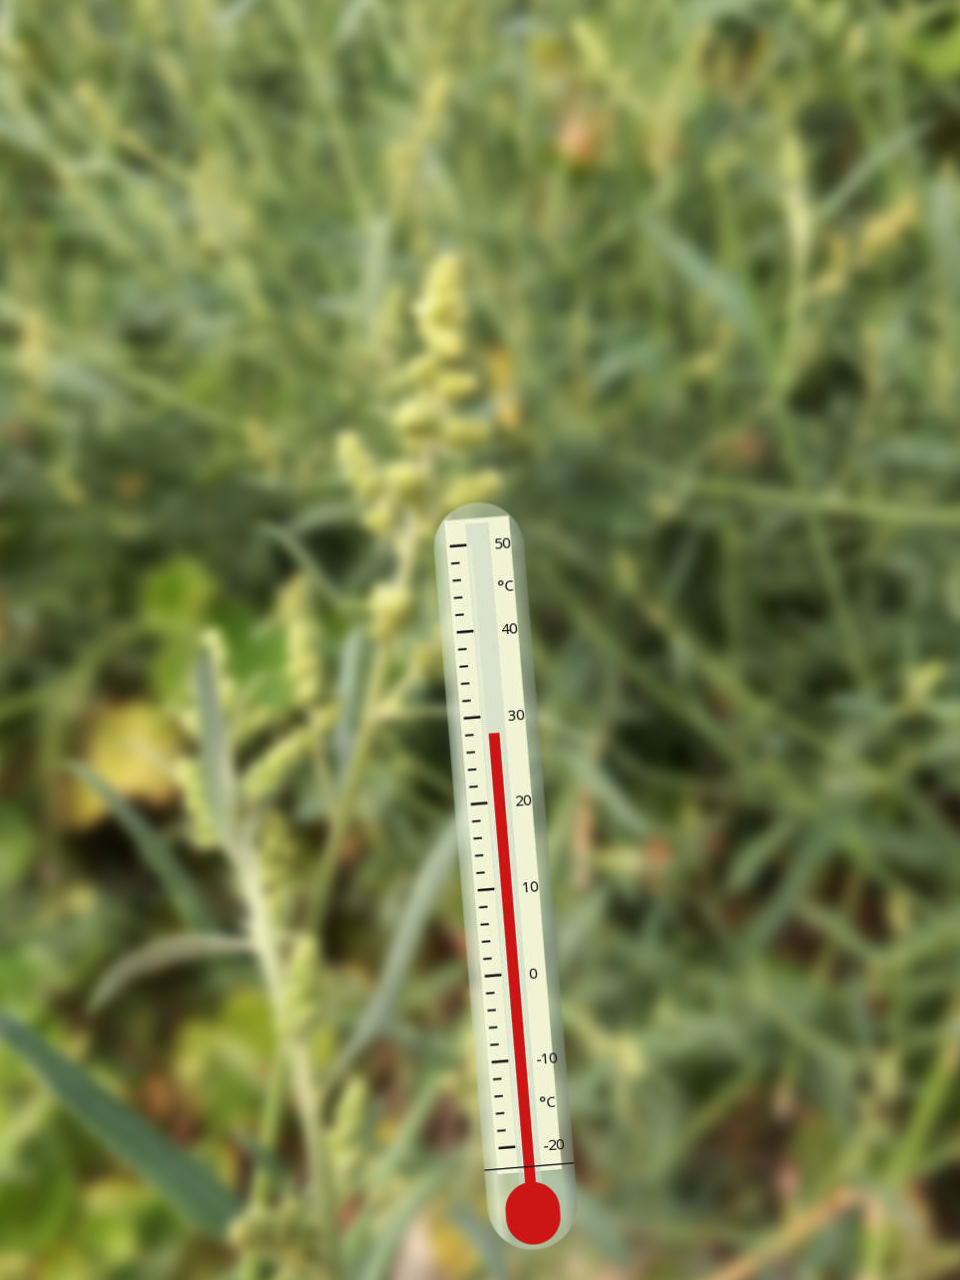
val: 28
